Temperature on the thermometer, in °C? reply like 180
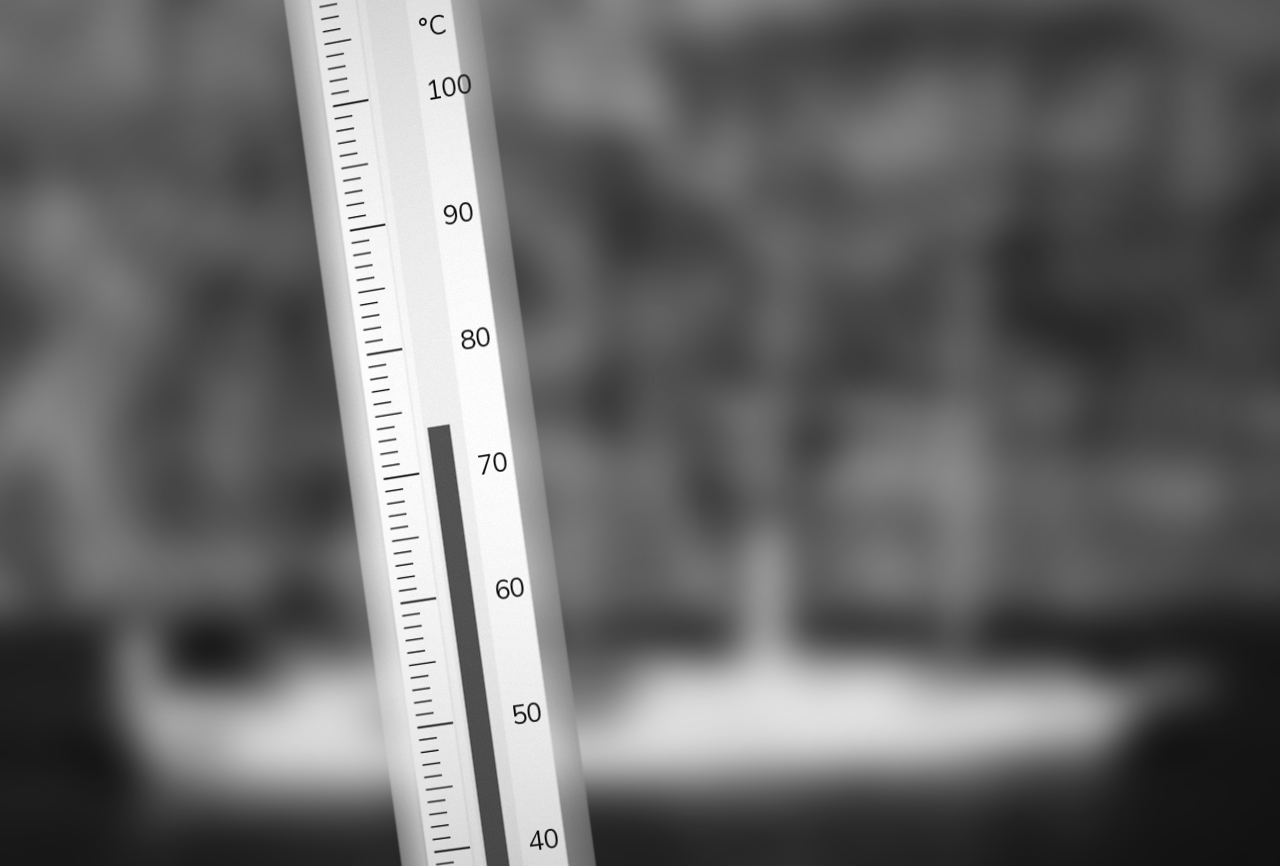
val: 73.5
